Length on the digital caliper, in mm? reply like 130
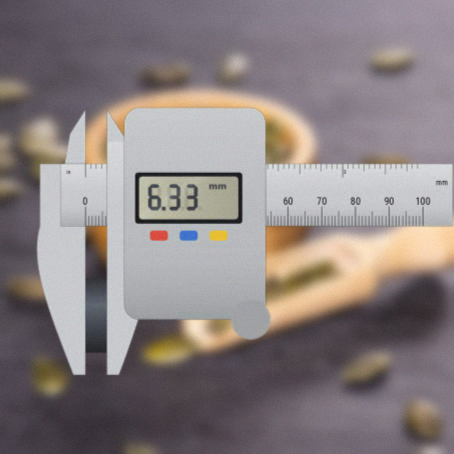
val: 6.33
